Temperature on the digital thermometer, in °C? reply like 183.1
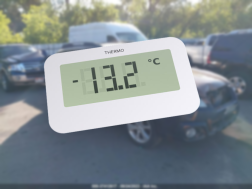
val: -13.2
